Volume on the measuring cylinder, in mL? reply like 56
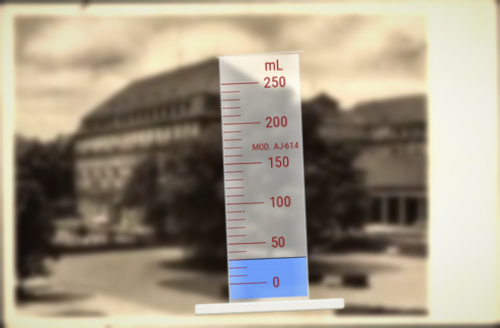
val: 30
